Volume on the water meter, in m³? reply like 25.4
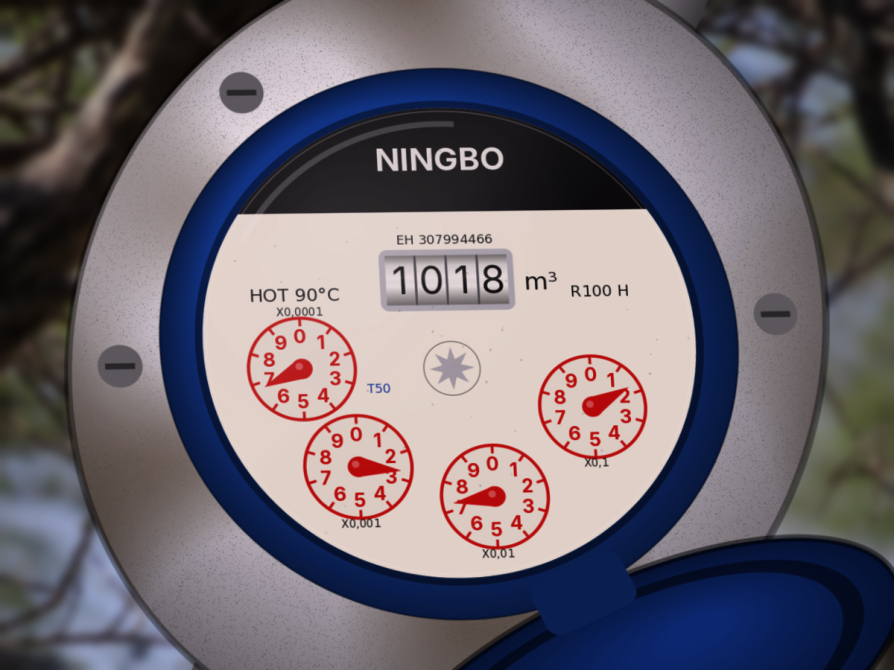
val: 1018.1726
